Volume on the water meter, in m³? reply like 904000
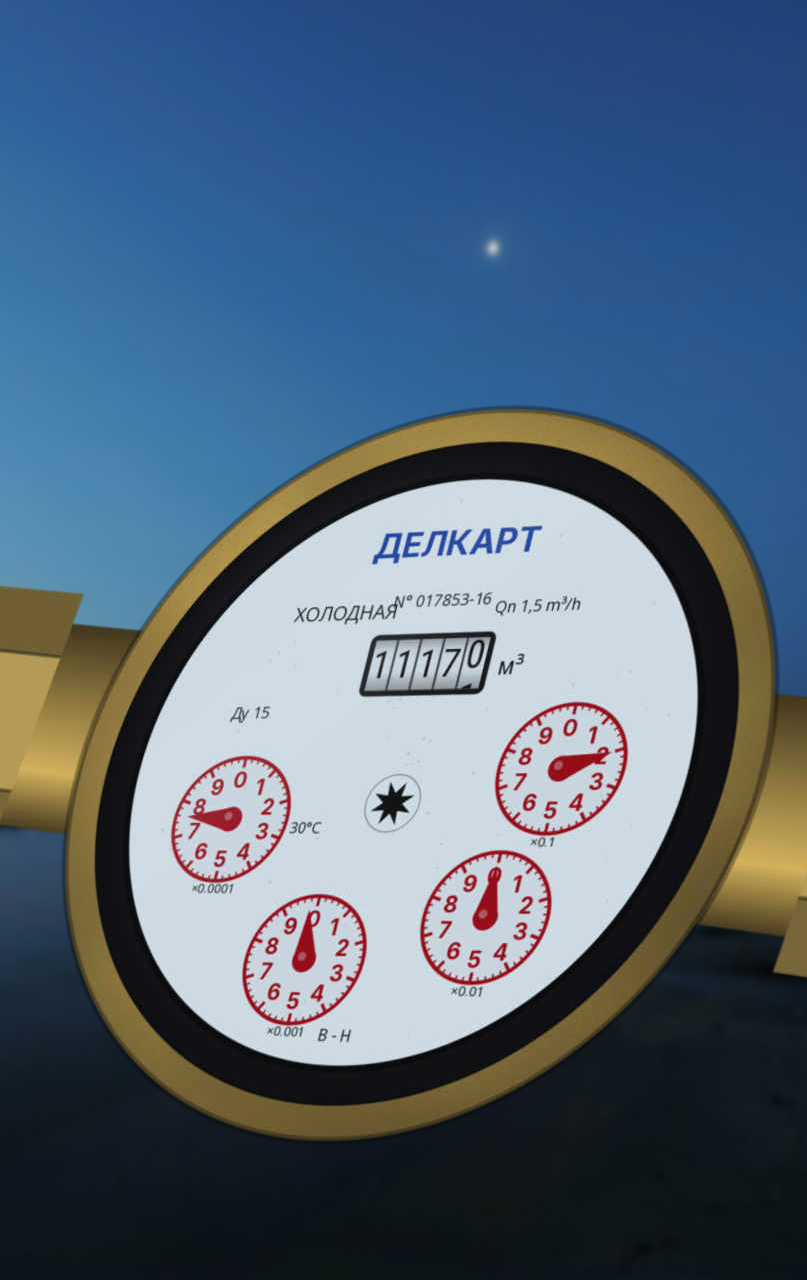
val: 11170.1997
